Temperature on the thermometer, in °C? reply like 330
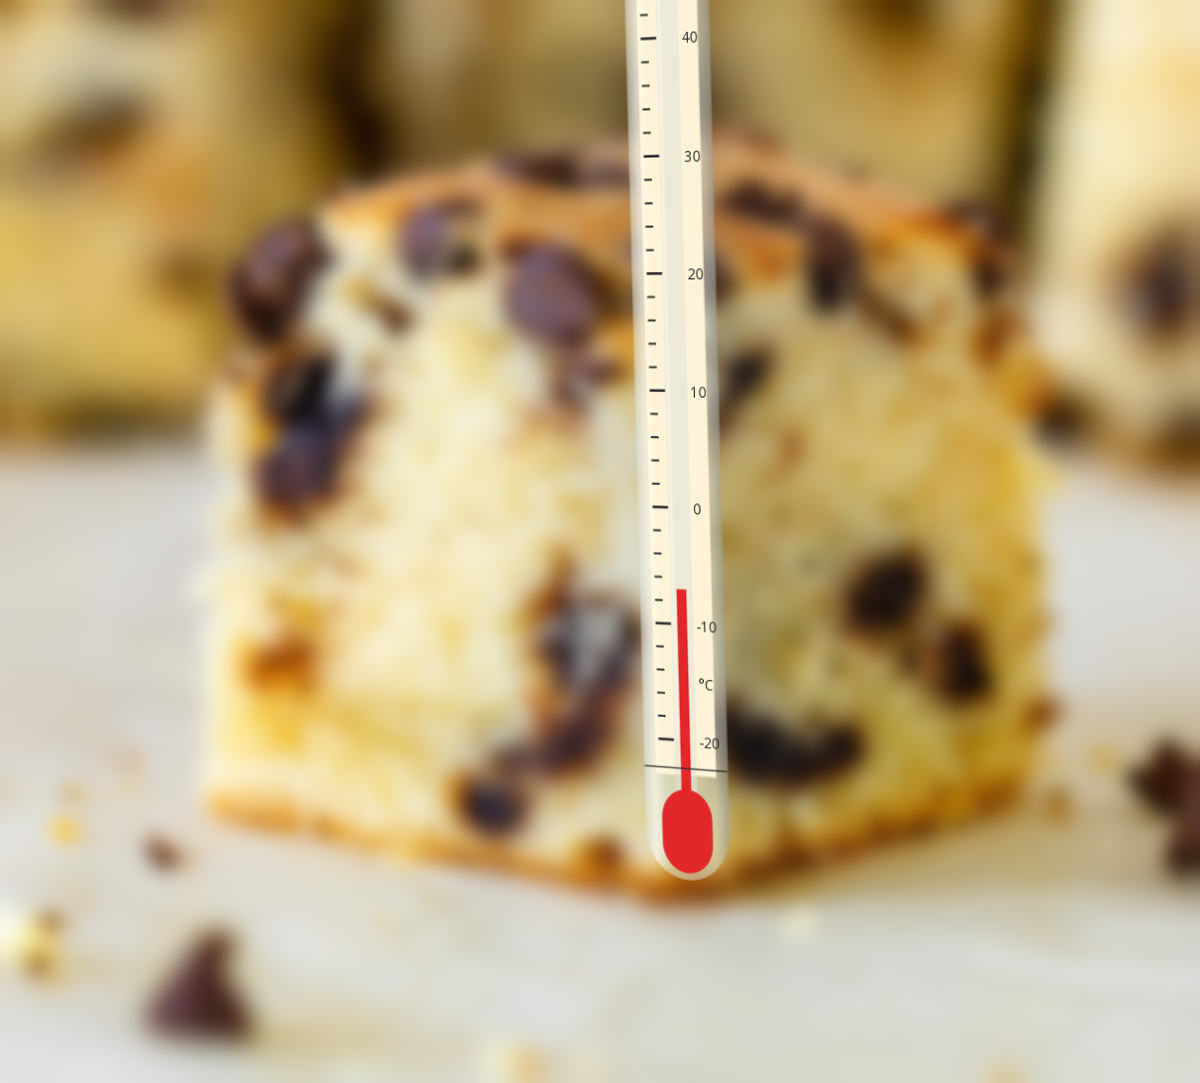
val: -7
